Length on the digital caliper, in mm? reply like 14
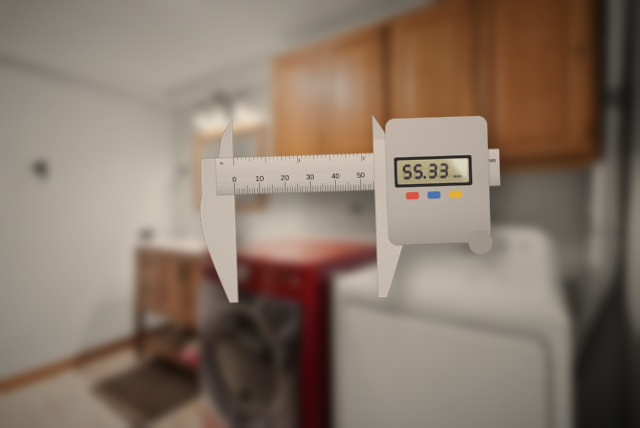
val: 55.33
